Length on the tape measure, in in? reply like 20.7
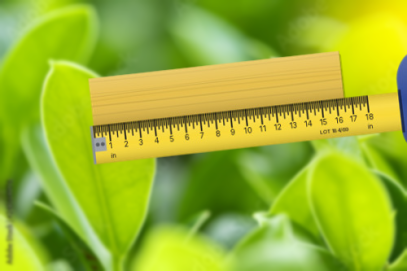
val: 16.5
